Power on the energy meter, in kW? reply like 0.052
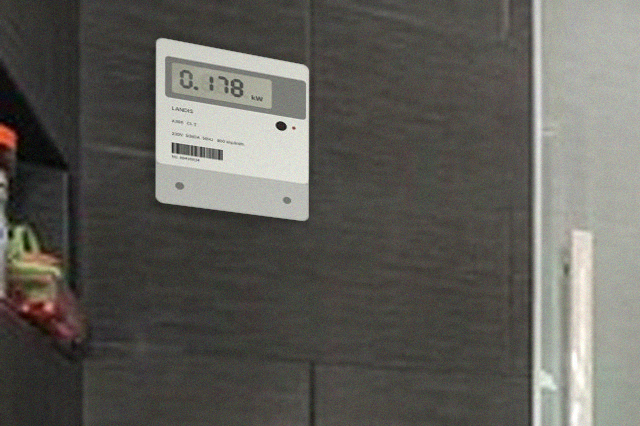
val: 0.178
